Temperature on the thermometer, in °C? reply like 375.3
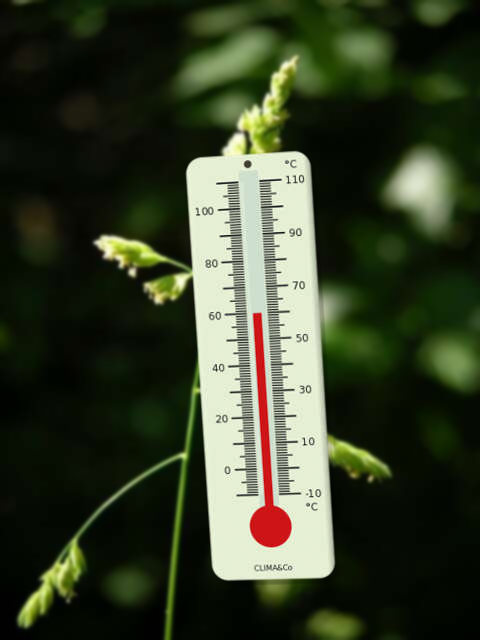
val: 60
